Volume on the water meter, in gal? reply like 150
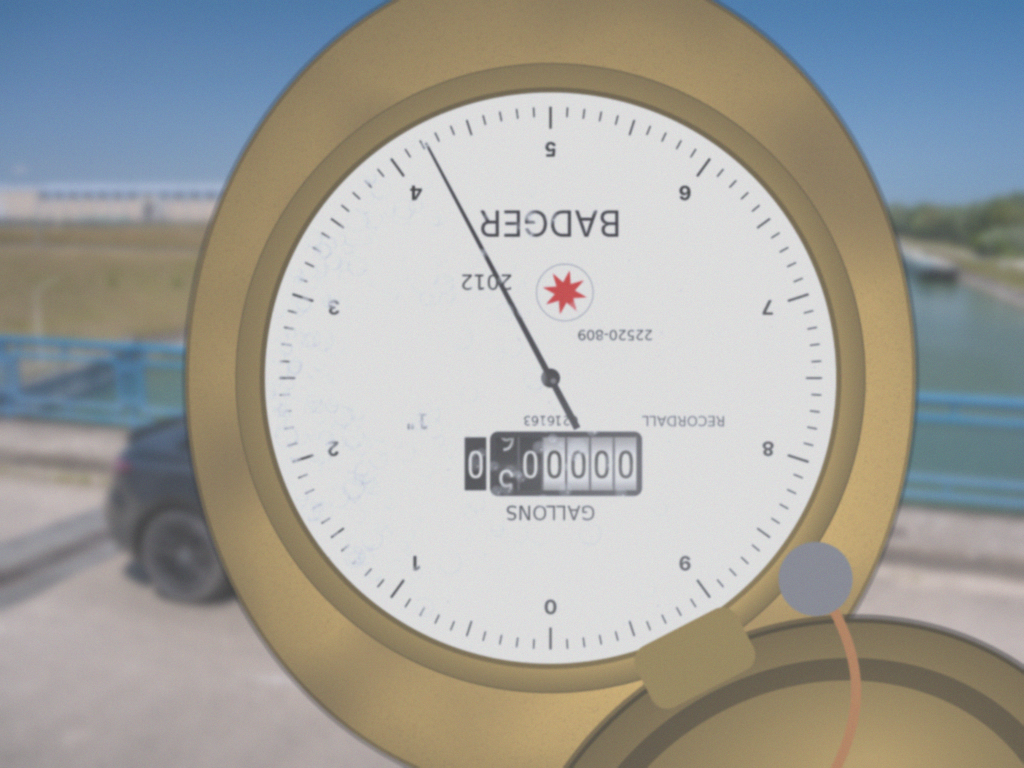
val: 54.2
